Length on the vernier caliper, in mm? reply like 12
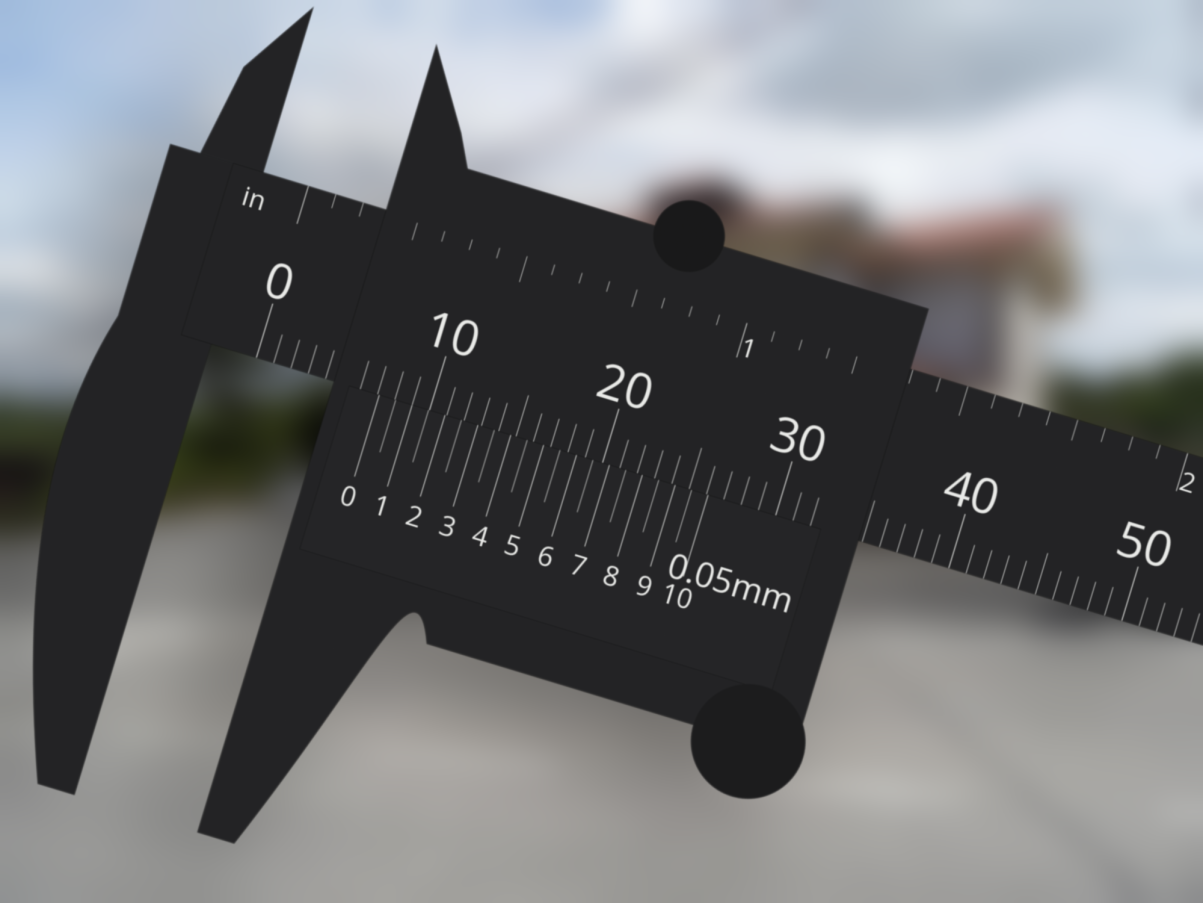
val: 7.1
